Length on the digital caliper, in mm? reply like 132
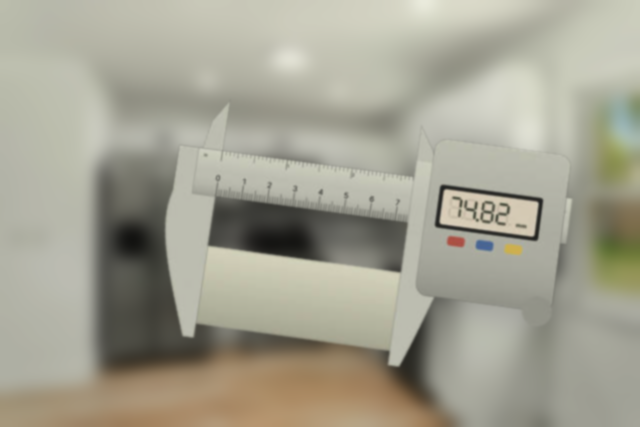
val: 74.82
